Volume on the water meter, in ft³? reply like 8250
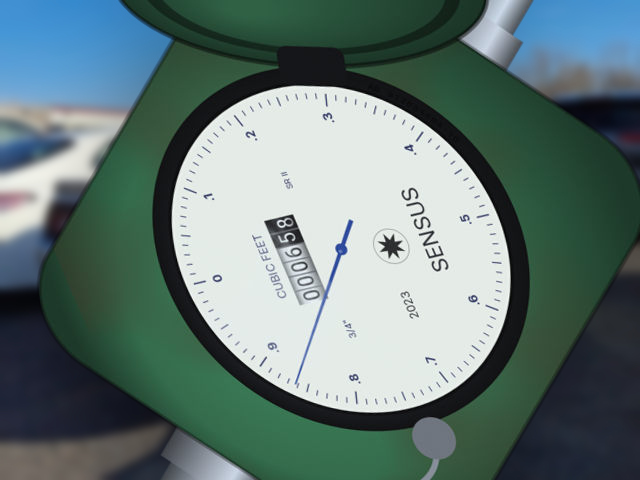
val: 657.86
